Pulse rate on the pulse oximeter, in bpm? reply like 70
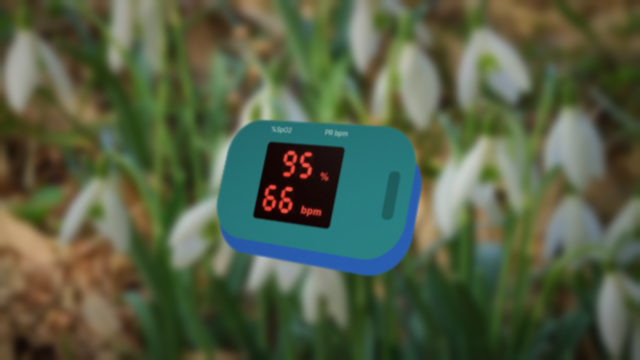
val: 66
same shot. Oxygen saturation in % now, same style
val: 95
